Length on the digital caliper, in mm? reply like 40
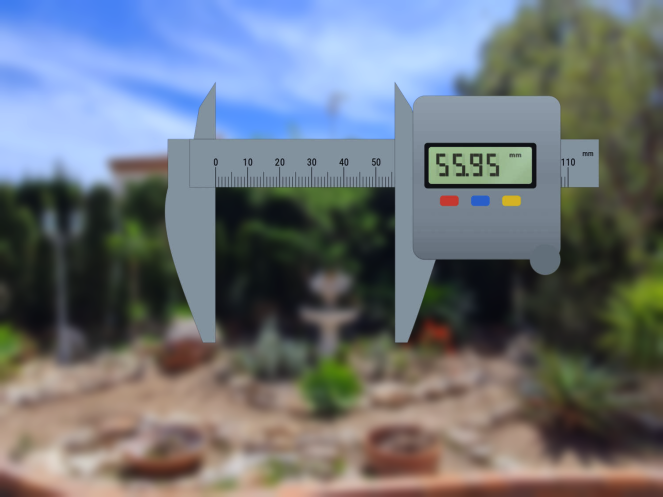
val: 55.95
